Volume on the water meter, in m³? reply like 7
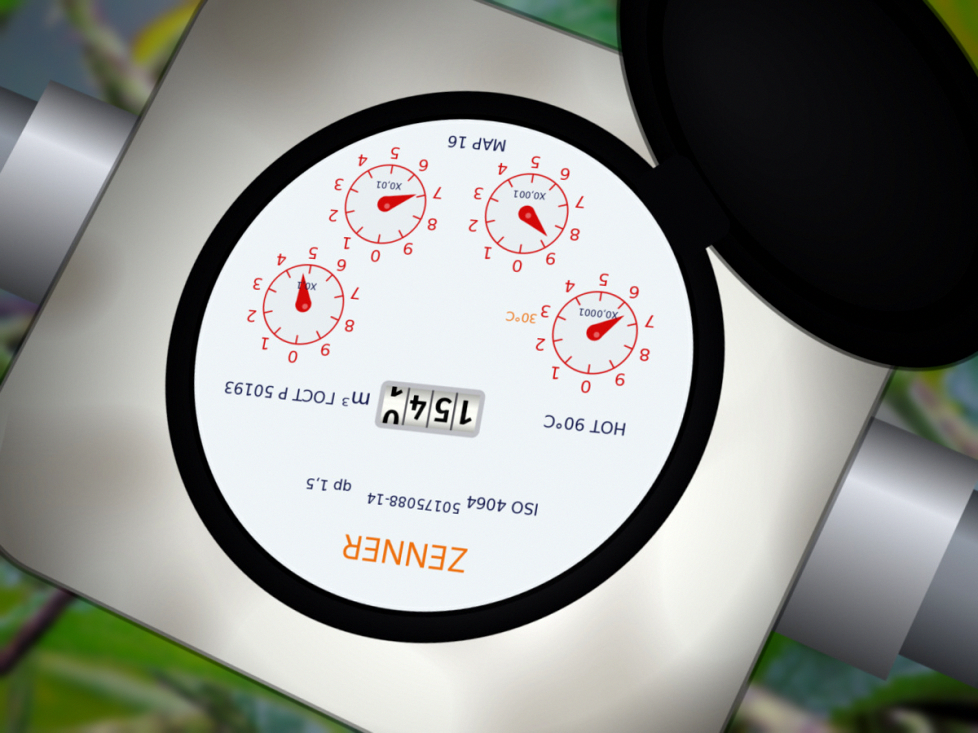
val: 1540.4686
